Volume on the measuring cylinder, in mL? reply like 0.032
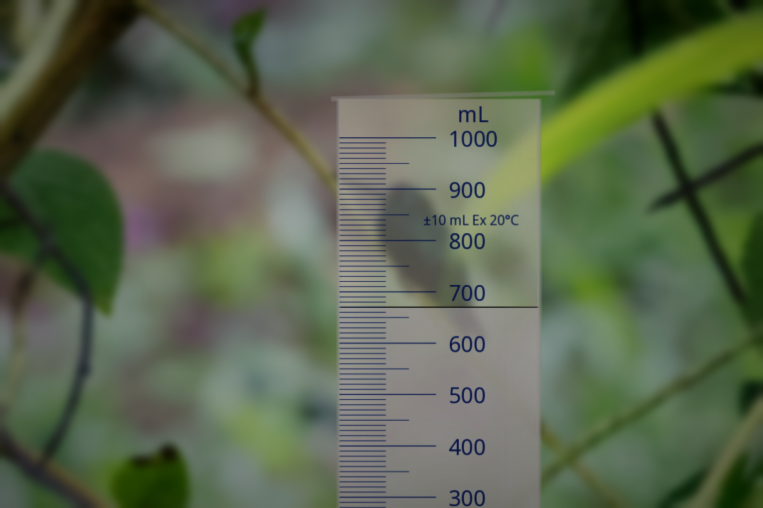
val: 670
